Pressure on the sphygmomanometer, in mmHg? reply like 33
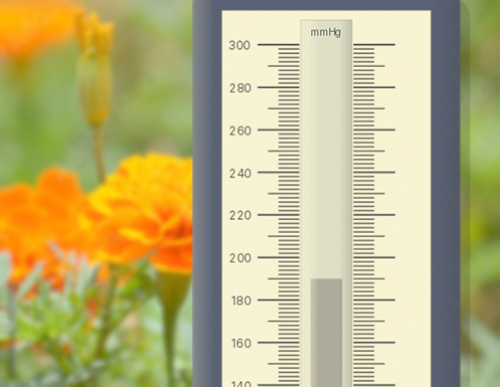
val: 190
